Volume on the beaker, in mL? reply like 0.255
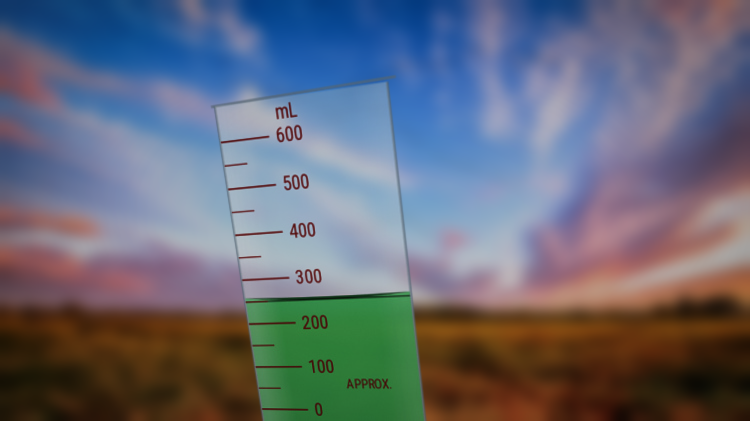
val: 250
